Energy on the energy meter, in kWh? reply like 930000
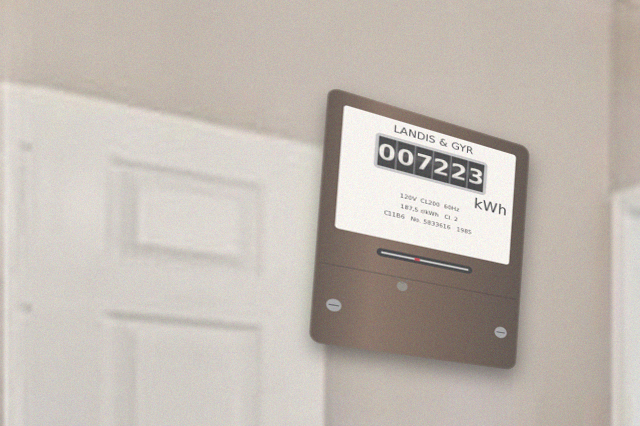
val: 7223
